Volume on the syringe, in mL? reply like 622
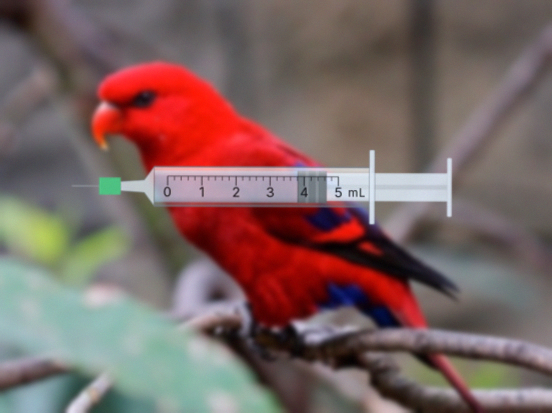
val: 3.8
